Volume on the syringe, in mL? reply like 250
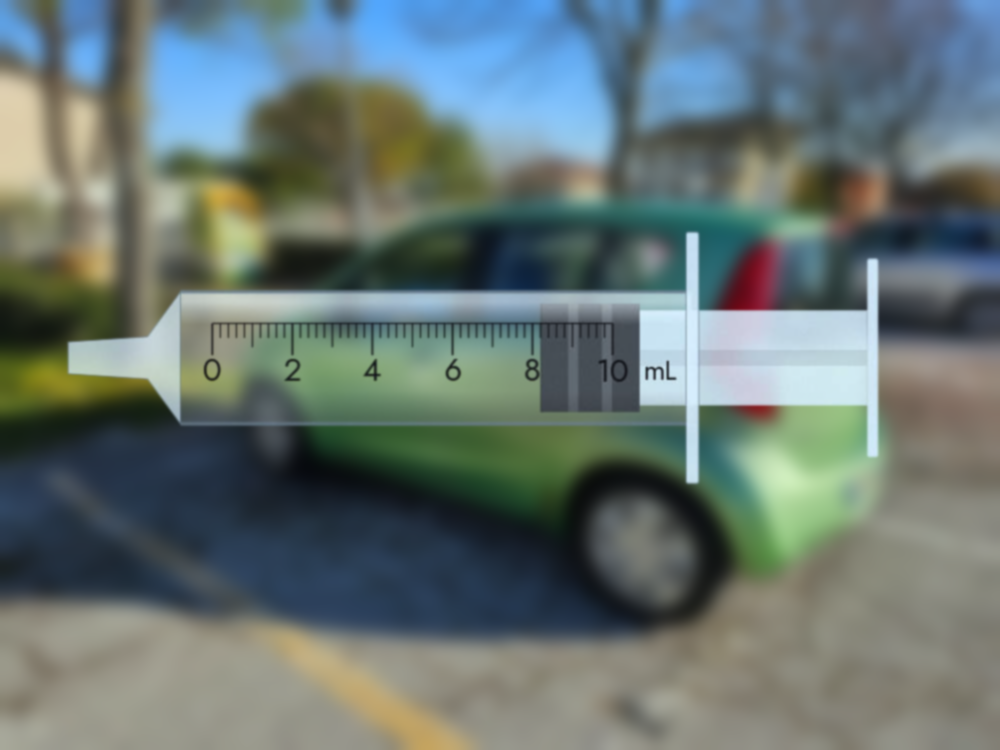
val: 8.2
